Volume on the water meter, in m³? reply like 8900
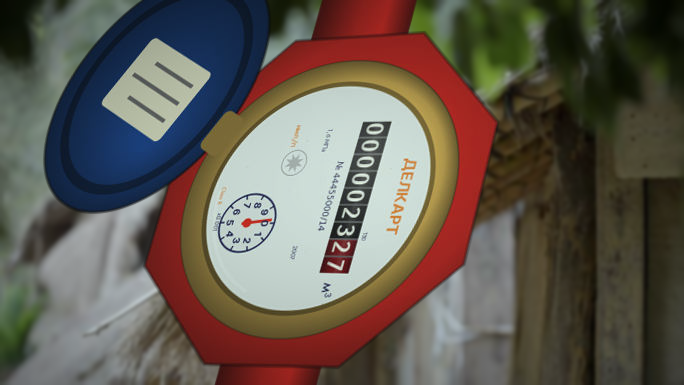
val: 23.269
